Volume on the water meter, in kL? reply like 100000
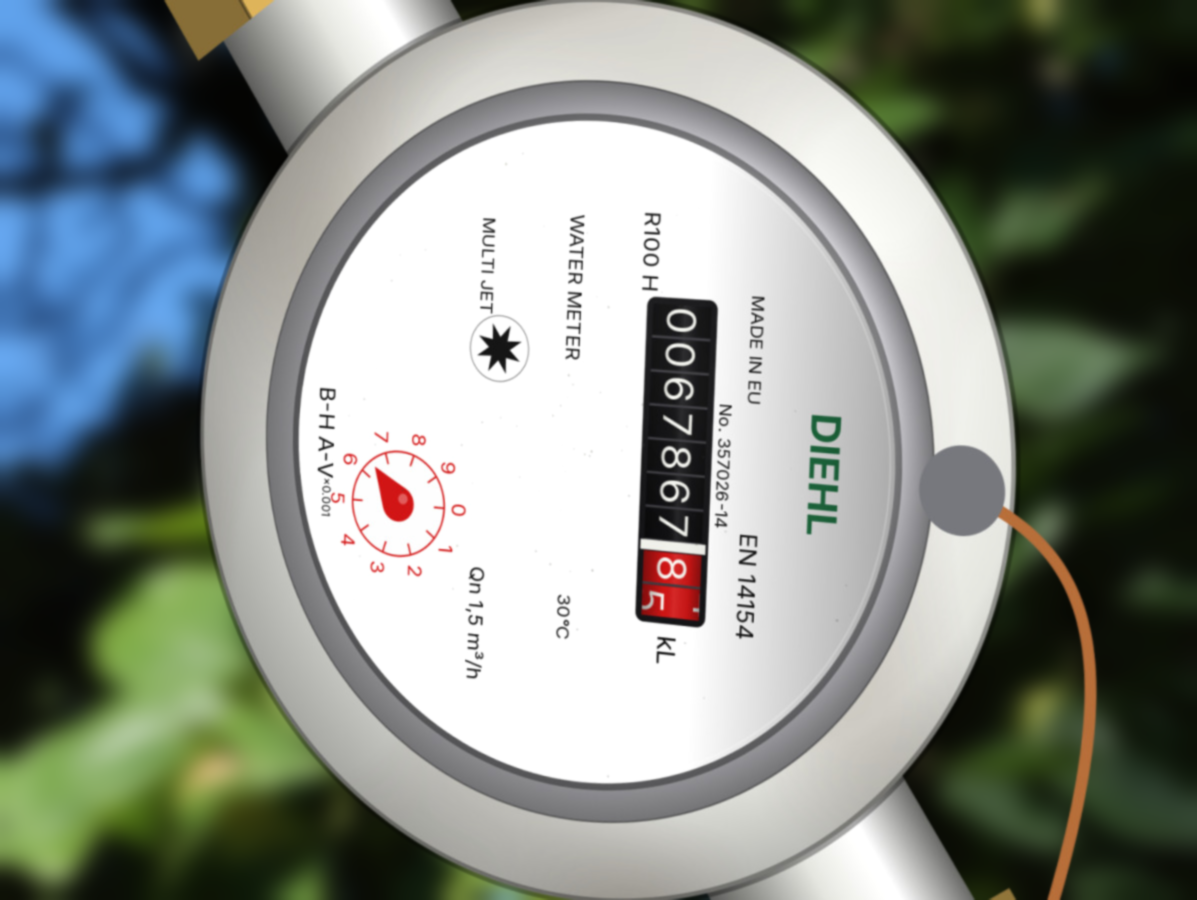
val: 67867.846
